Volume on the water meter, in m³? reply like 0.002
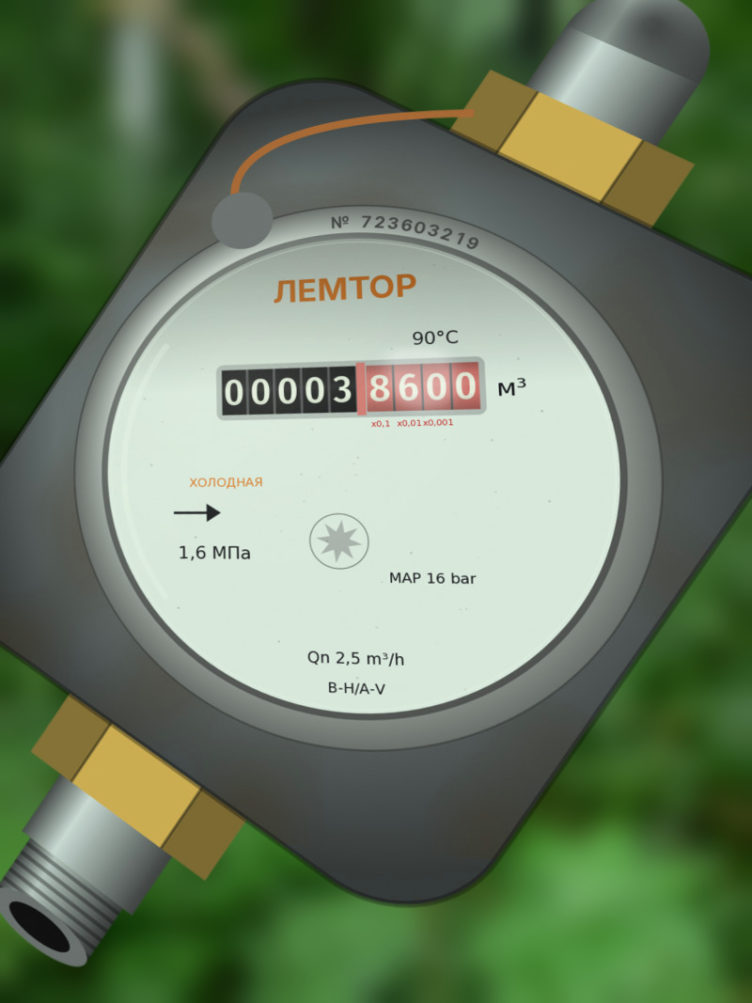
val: 3.8600
